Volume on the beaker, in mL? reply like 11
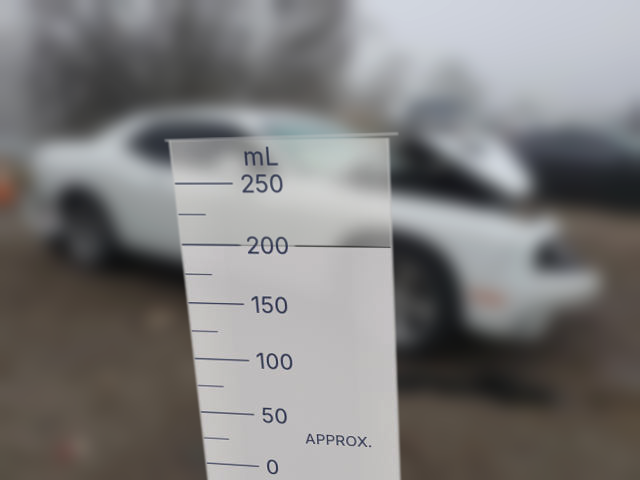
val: 200
